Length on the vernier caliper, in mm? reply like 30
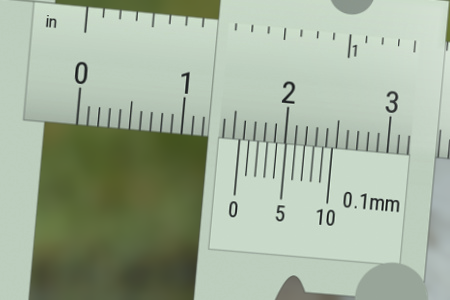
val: 15.6
